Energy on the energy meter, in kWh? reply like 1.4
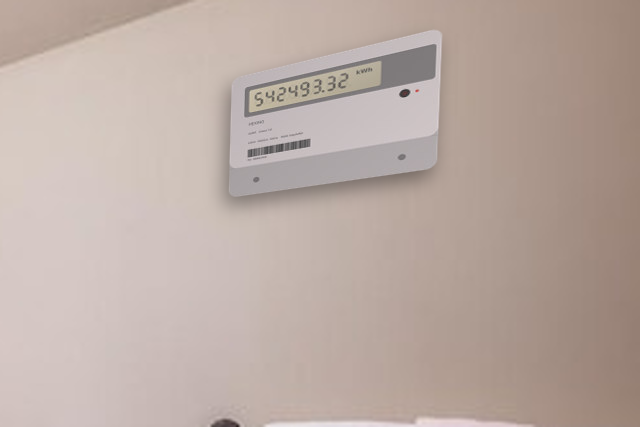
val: 542493.32
